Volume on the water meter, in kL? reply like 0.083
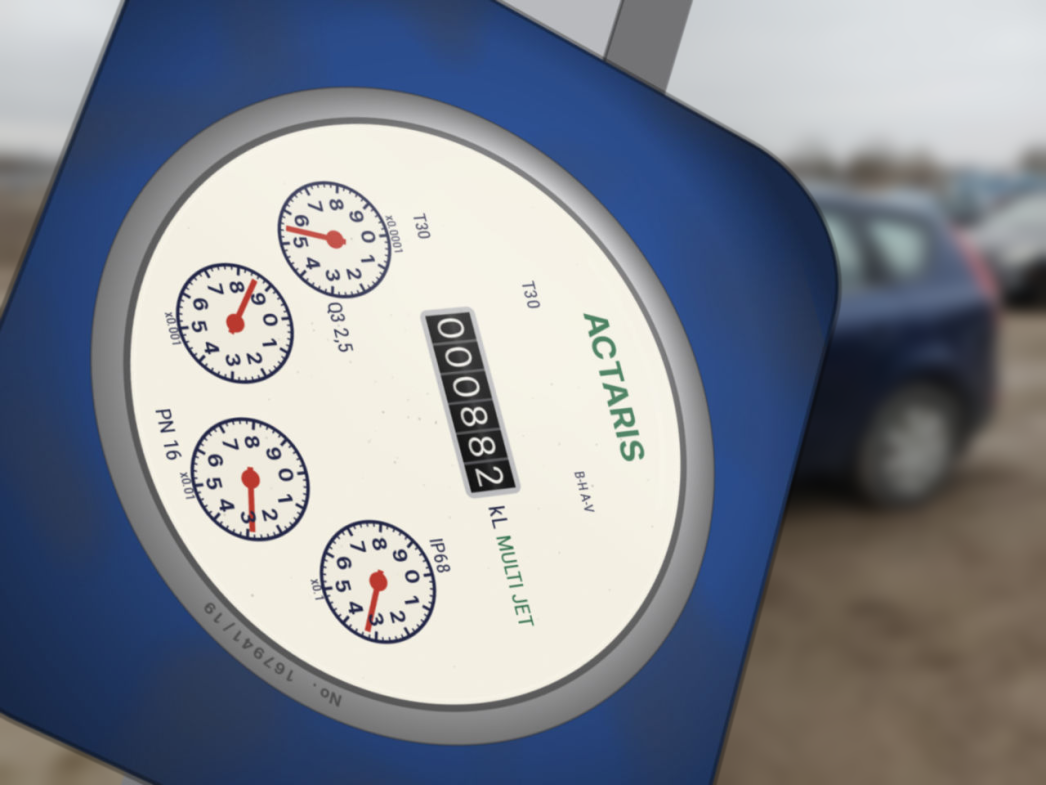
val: 882.3285
